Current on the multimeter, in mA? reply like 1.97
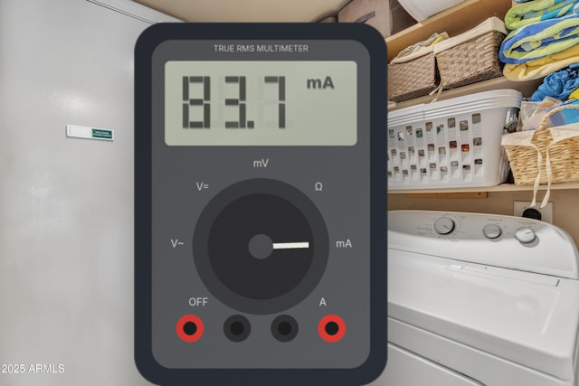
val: 83.7
